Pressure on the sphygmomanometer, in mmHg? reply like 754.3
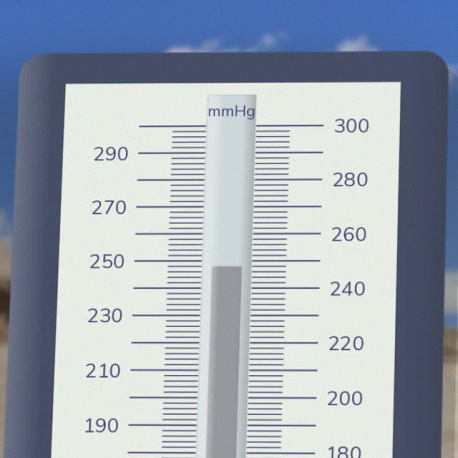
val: 248
